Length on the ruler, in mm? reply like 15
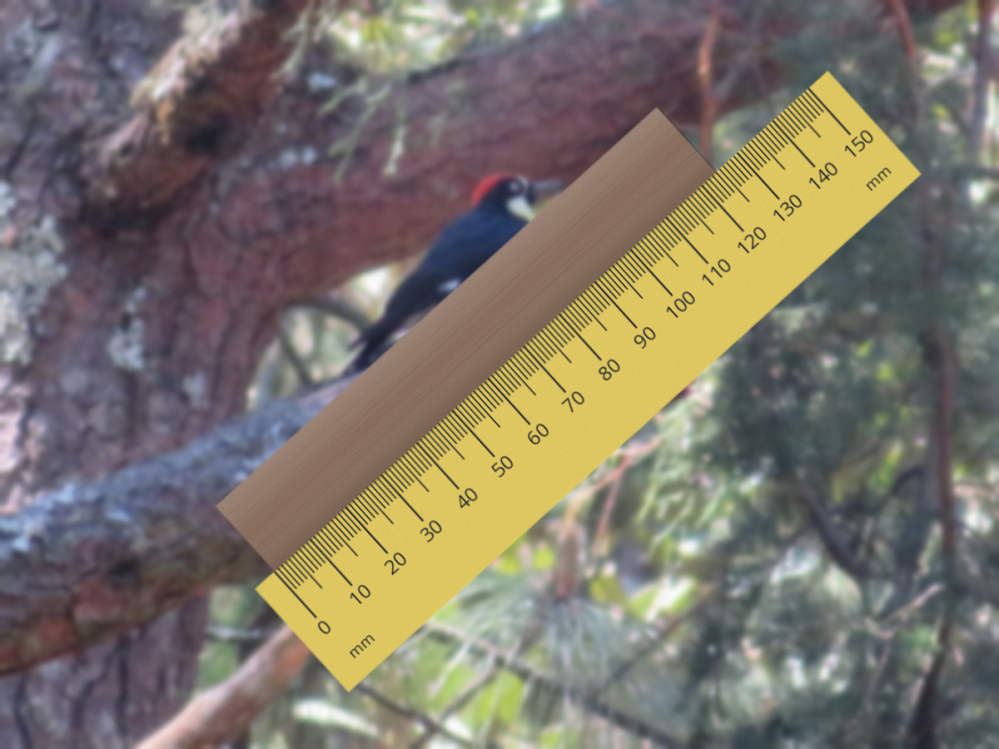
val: 124
